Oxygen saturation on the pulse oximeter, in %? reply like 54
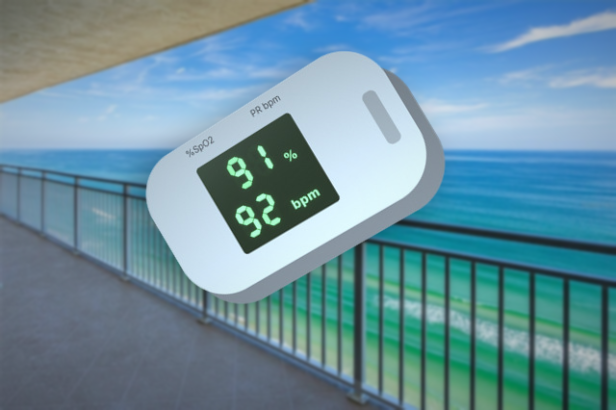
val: 91
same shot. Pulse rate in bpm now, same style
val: 92
